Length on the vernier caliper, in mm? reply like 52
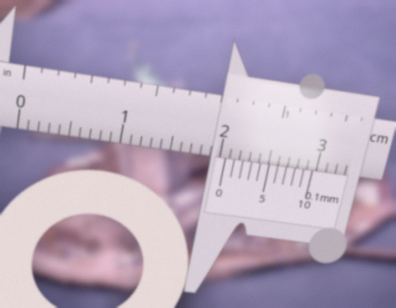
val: 20.6
